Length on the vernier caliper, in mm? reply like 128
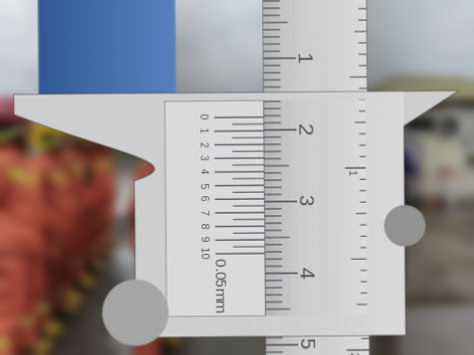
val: 18.2
